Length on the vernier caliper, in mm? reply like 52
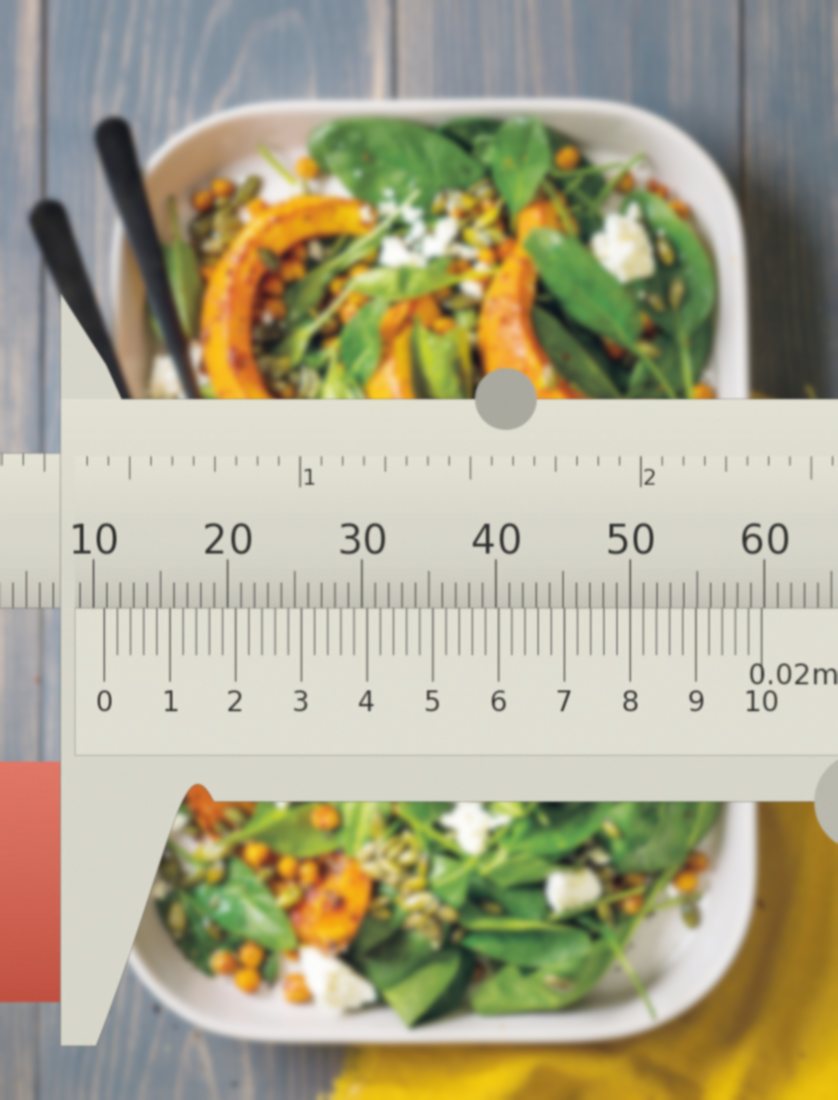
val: 10.8
